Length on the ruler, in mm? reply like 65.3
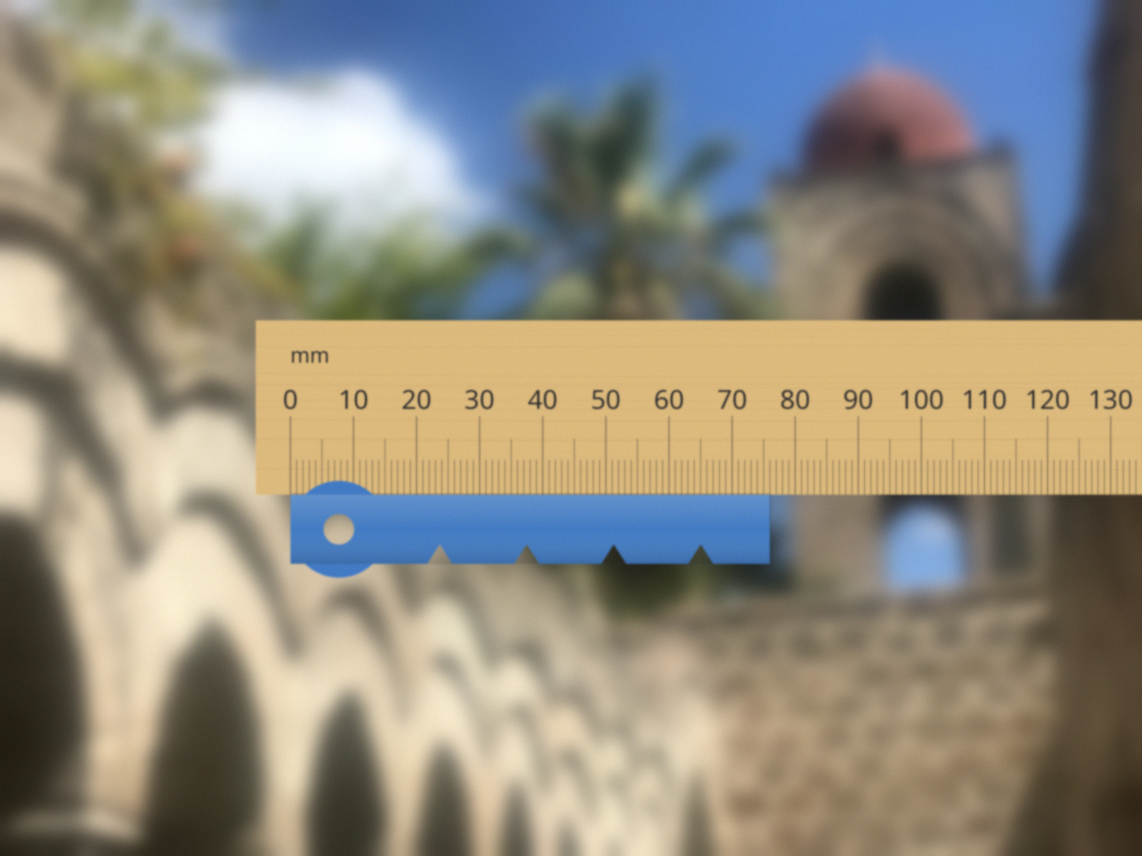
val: 76
